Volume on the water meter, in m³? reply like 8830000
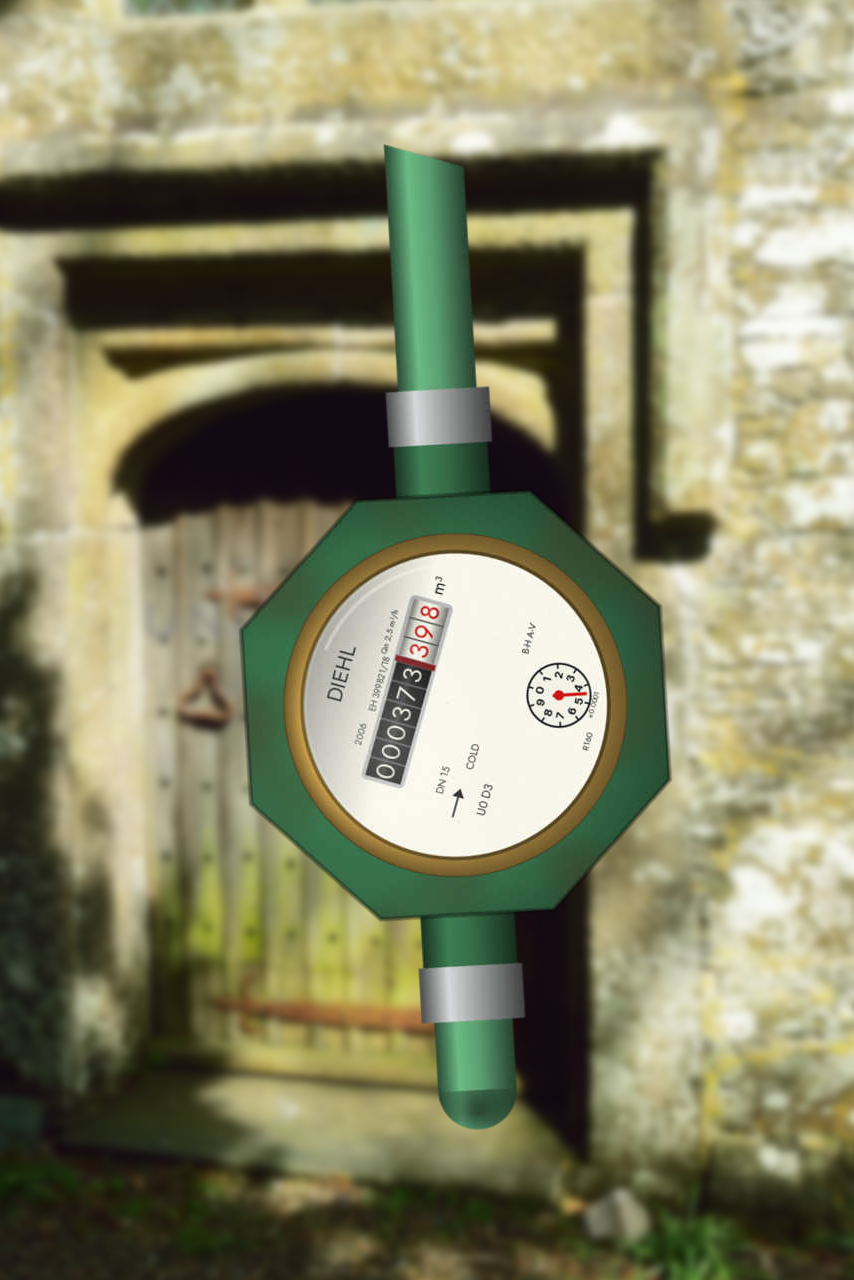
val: 373.3984
